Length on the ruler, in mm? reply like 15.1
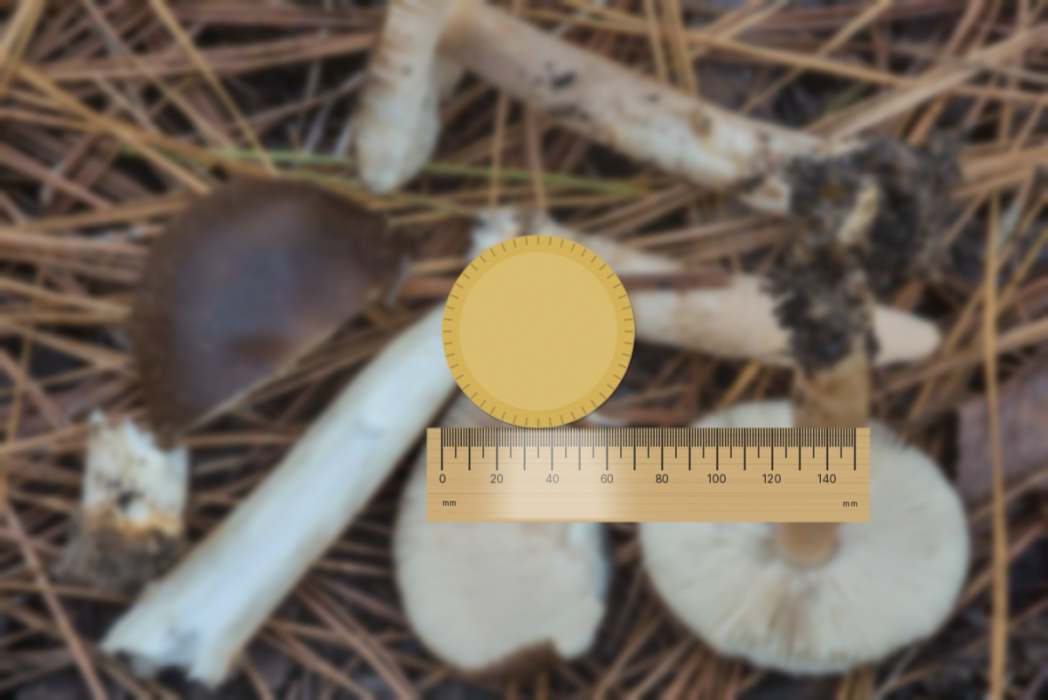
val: 70
